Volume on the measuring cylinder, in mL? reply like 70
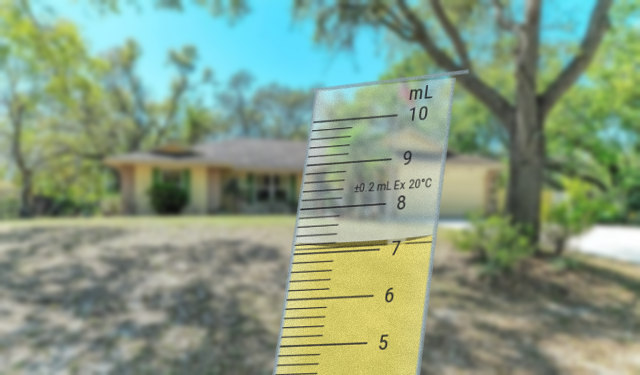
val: 7.1
